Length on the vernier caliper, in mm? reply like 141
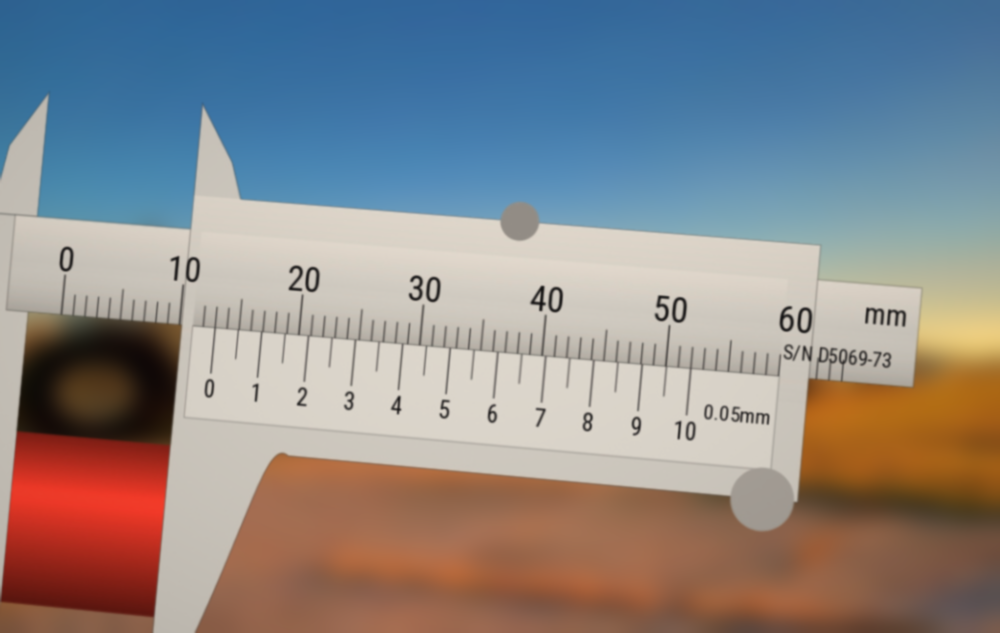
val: 13.0
